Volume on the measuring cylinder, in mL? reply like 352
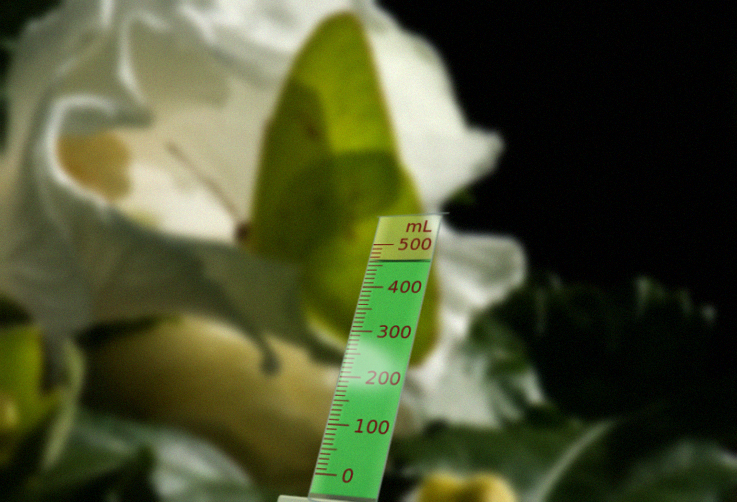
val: 460
